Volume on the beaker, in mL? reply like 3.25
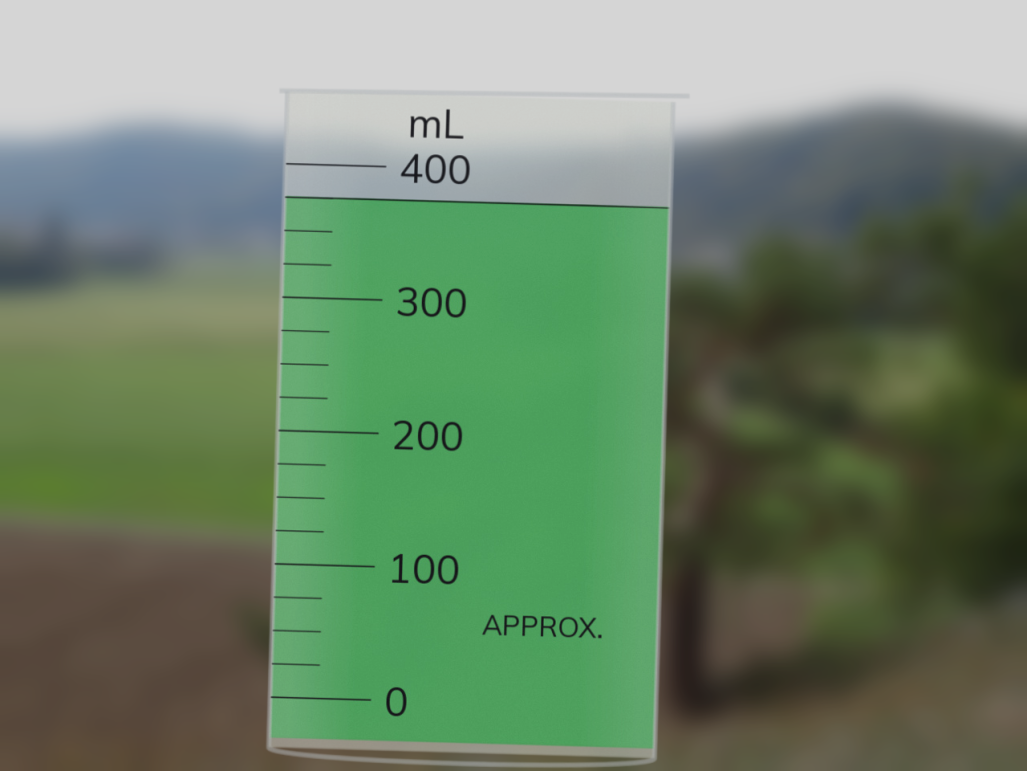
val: 375
